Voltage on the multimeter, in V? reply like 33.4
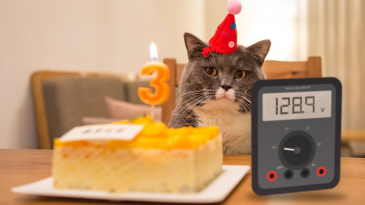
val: 128.9
